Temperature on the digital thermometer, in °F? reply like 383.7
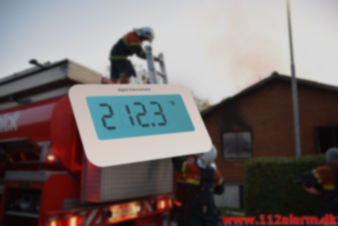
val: 212.3
